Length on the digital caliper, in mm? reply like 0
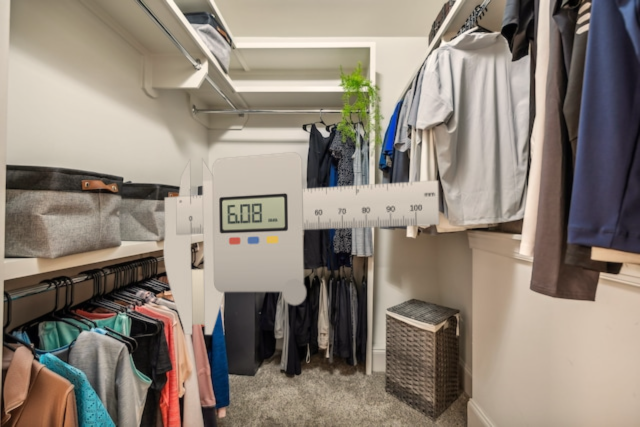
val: 6.08
